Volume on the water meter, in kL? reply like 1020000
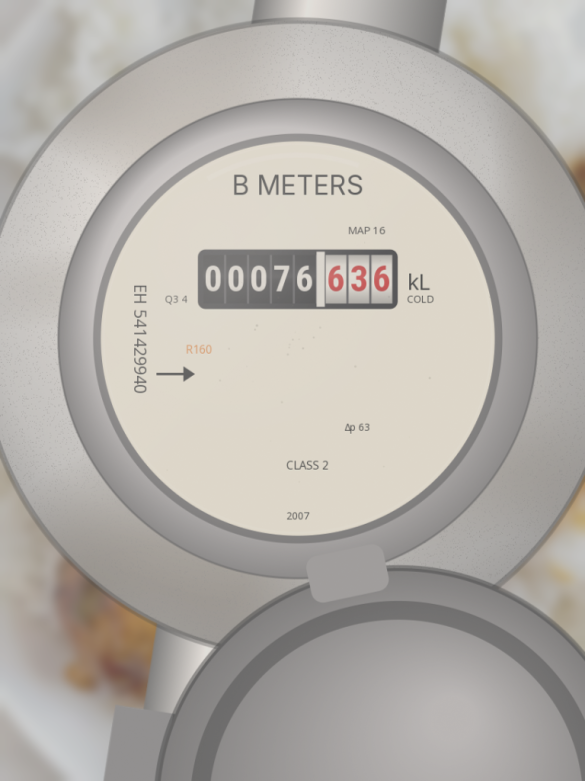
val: 76.636
